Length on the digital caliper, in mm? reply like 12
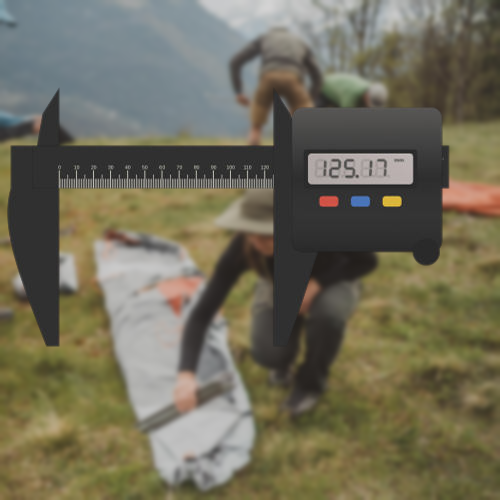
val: 125.17
